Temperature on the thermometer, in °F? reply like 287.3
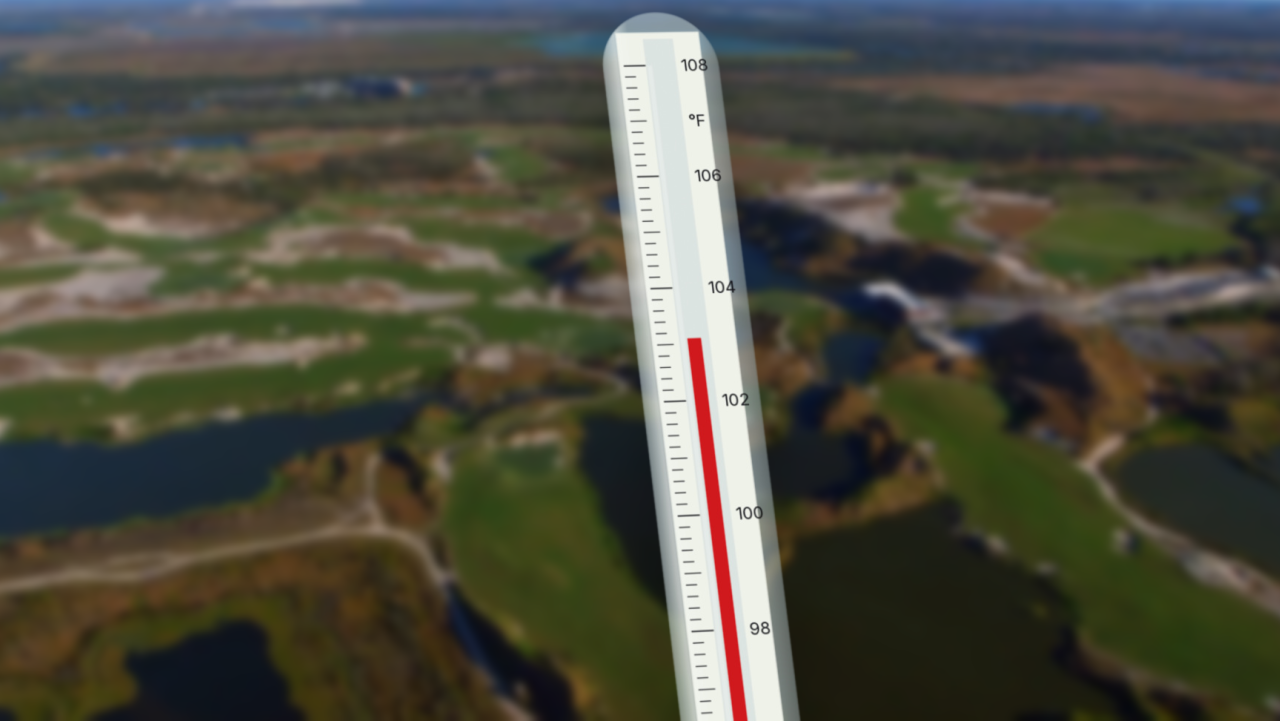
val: 103.1
